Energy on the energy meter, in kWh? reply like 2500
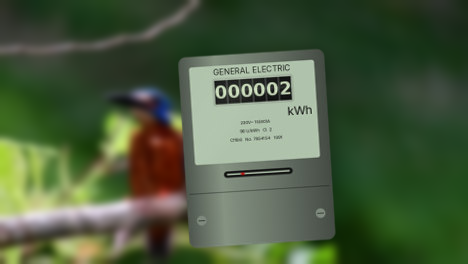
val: 2
